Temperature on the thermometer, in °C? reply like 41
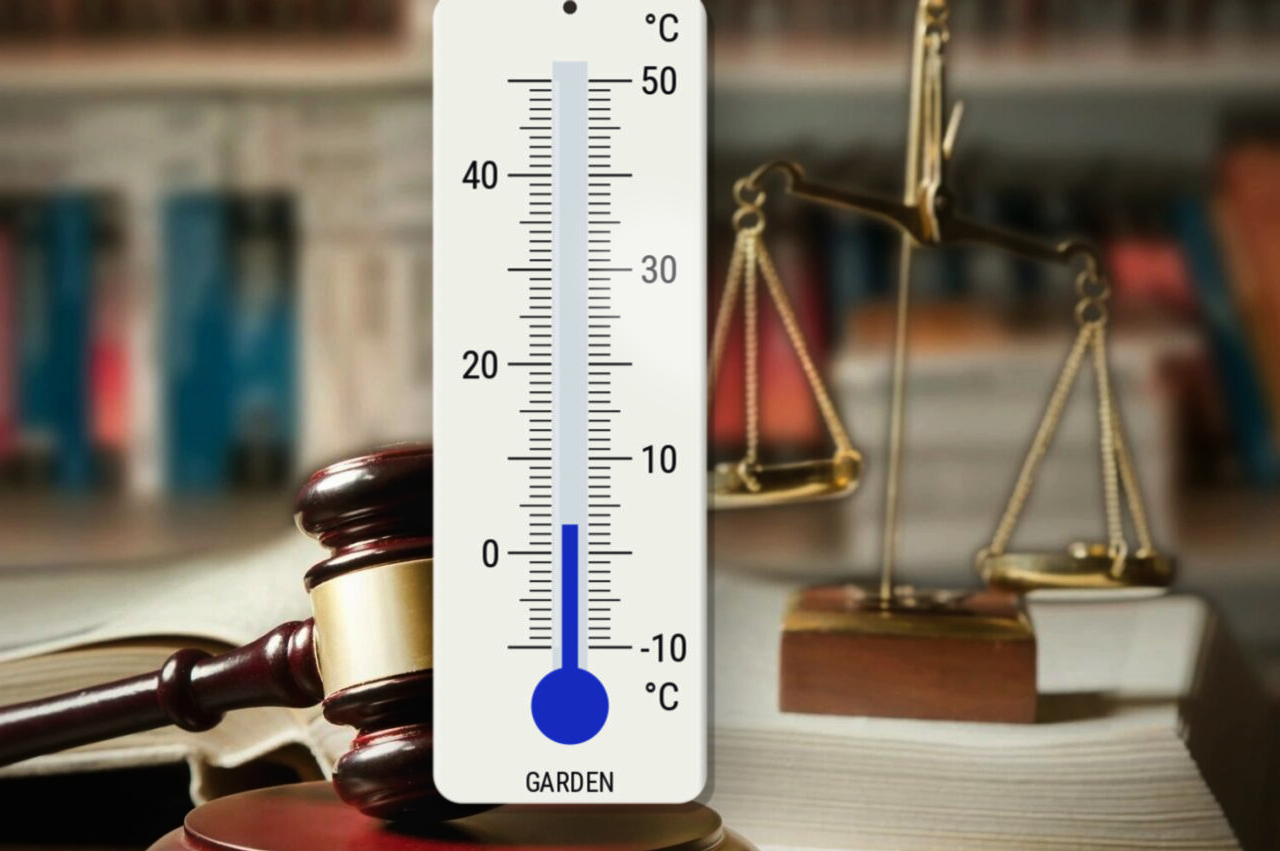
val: 3
